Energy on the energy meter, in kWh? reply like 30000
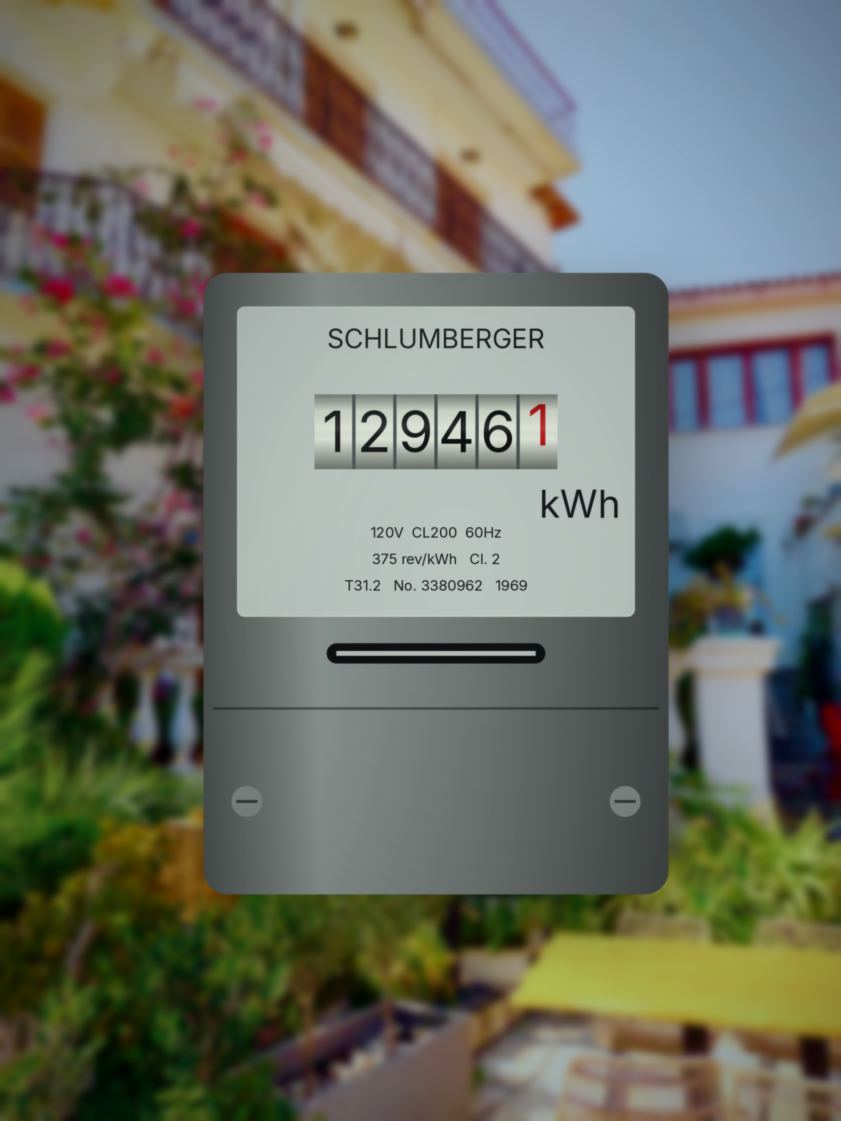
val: 12946.1
